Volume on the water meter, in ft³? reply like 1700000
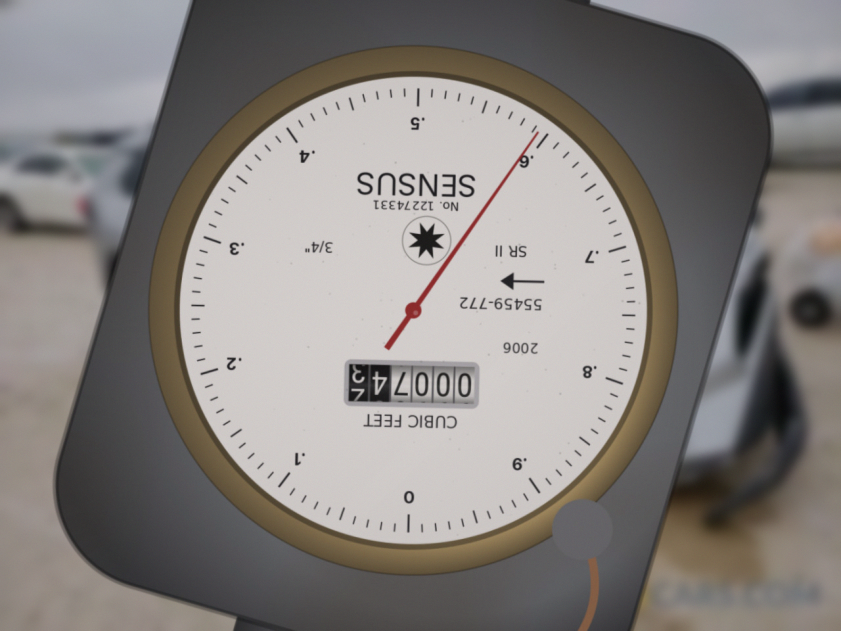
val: 742.59
